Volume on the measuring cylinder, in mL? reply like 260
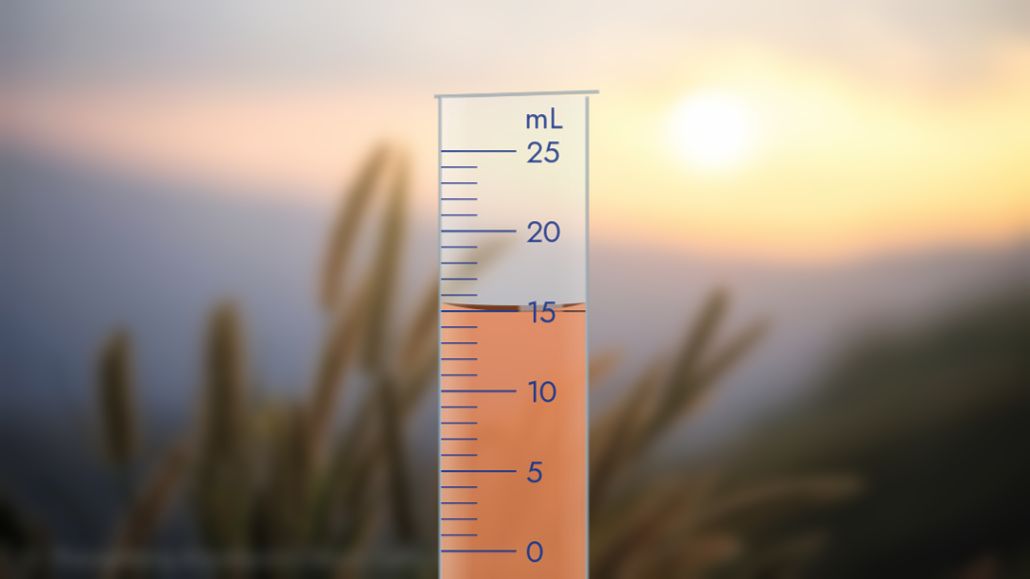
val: 15
